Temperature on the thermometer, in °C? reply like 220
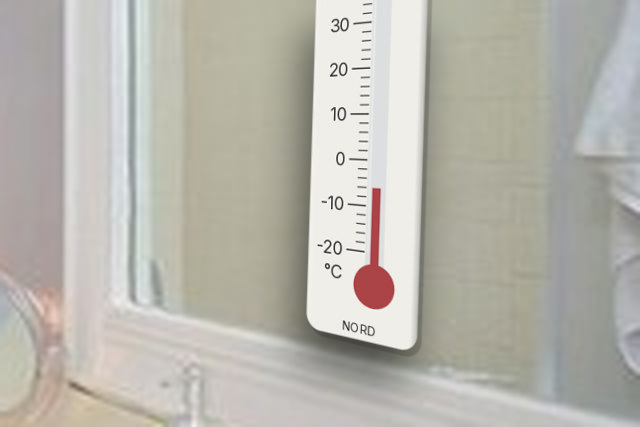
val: -6
